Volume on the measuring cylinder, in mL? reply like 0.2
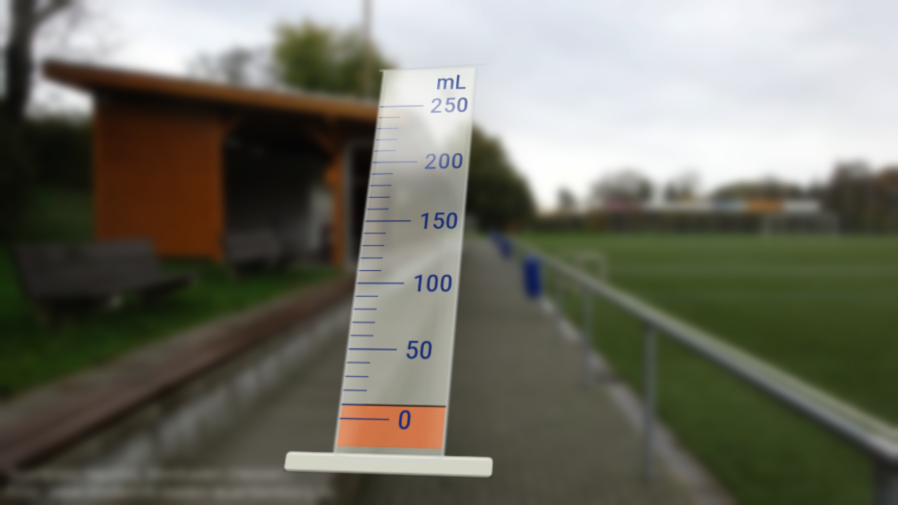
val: 10
